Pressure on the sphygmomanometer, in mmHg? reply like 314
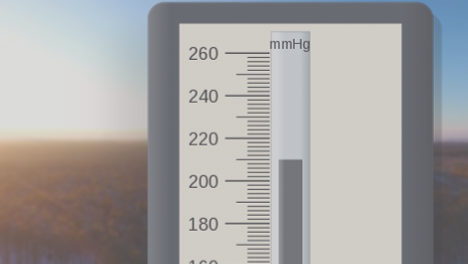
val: 210
